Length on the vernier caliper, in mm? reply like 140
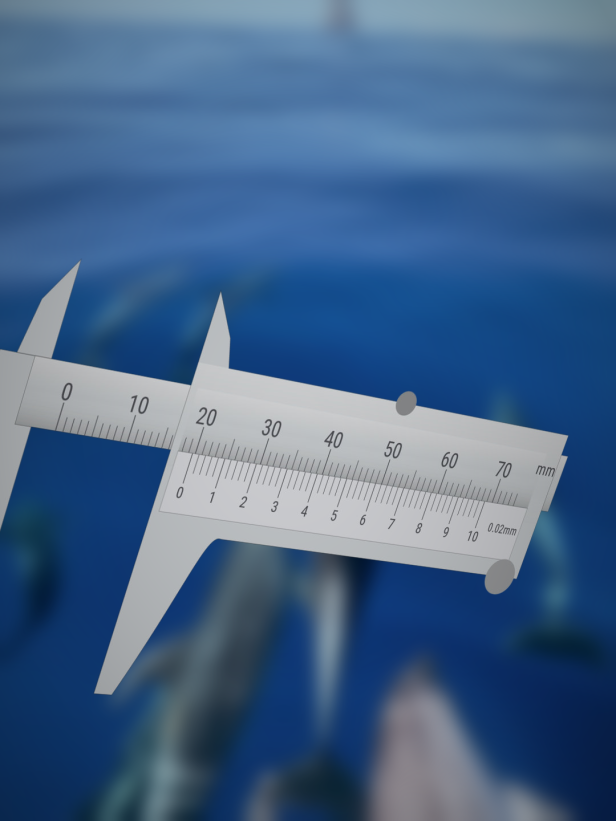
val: 19.6
